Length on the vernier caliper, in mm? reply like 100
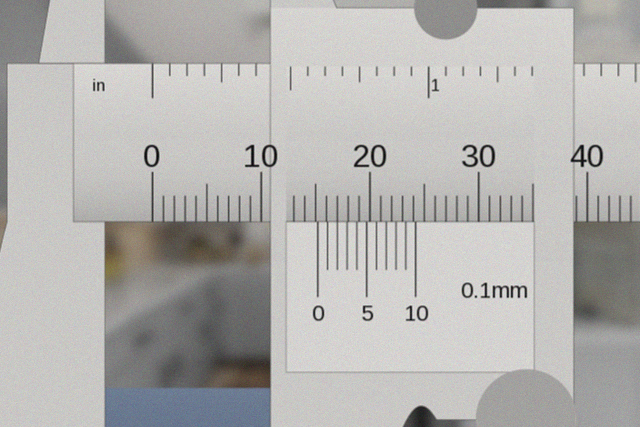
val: 15.2
